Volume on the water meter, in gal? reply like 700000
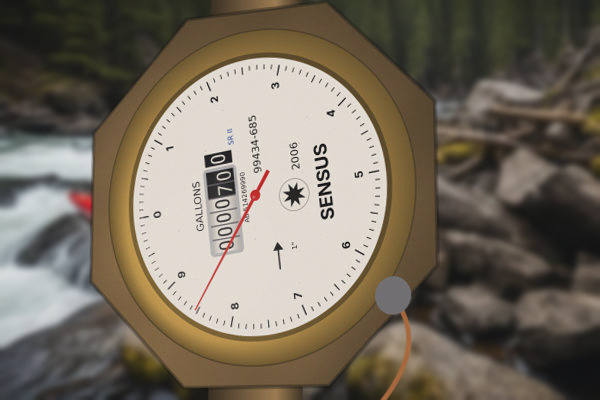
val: 698.5
